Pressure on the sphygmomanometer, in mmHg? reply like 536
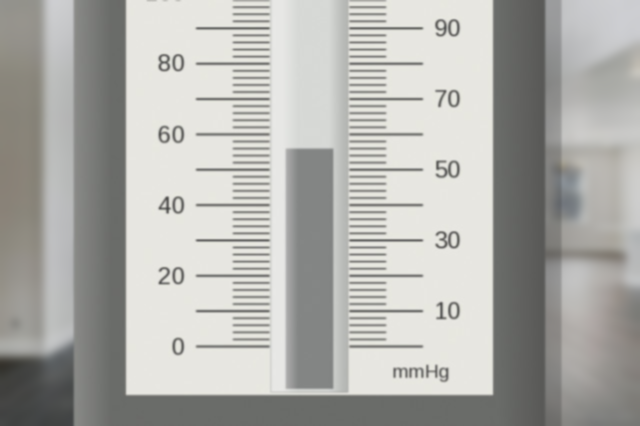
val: 56
